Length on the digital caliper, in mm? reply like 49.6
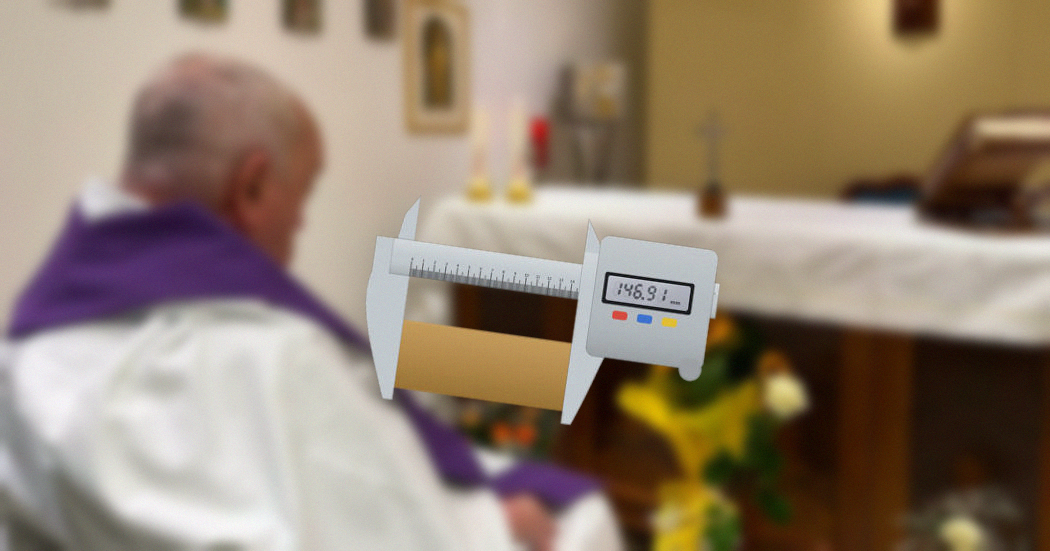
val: 146.91
